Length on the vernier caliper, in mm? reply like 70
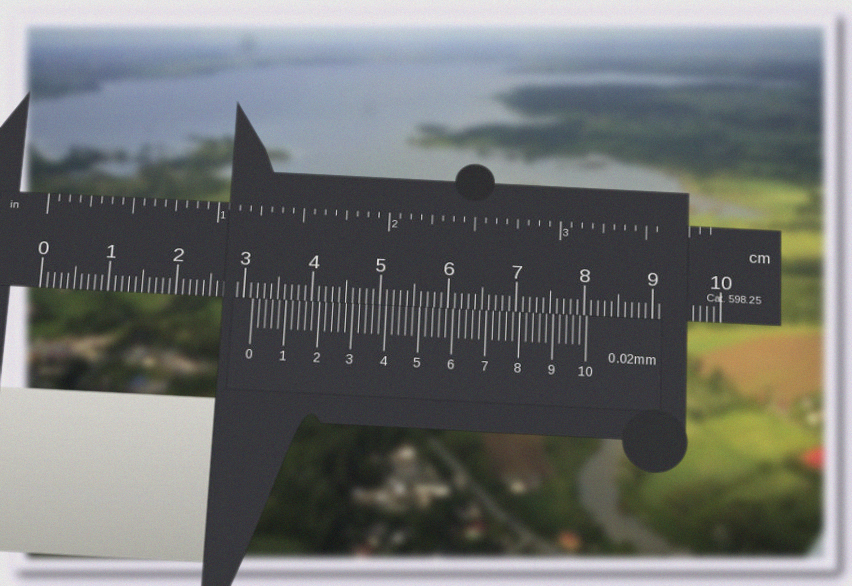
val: 31.4
